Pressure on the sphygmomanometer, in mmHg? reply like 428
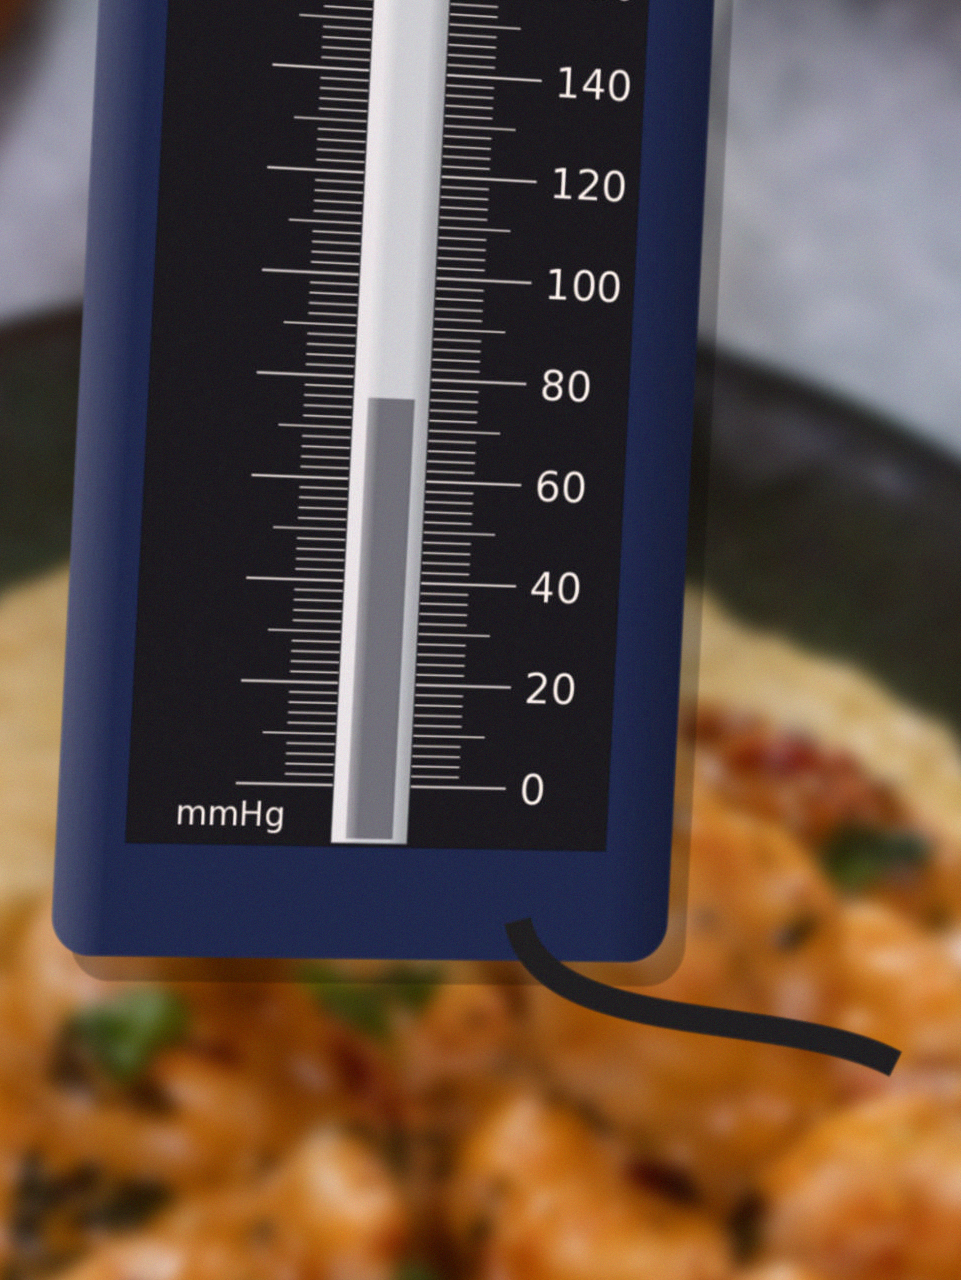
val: 76
